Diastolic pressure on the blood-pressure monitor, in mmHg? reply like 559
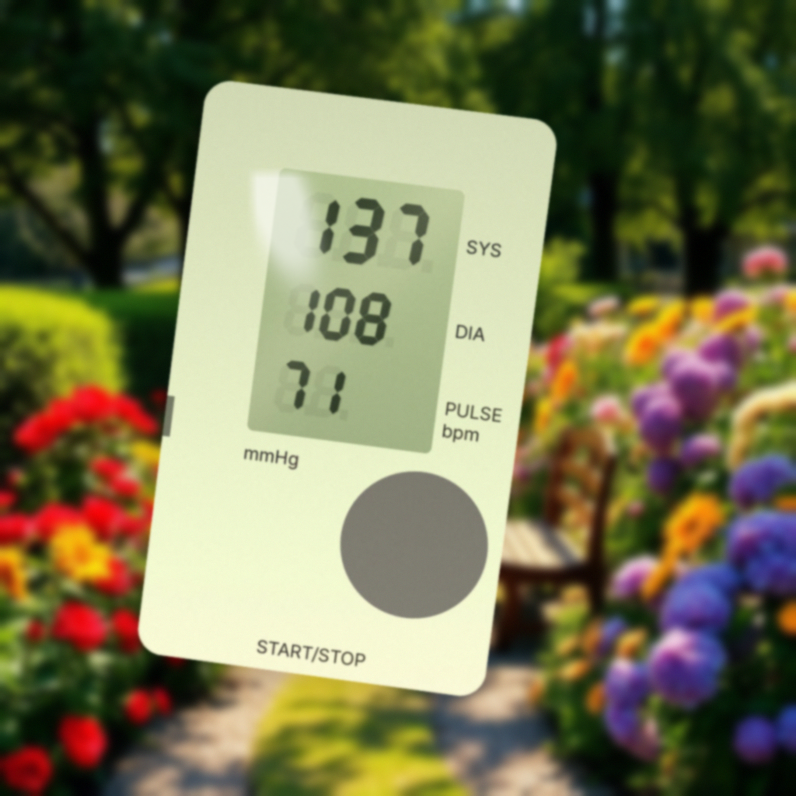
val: 108
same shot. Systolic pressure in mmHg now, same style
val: 137
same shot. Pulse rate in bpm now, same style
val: 71
